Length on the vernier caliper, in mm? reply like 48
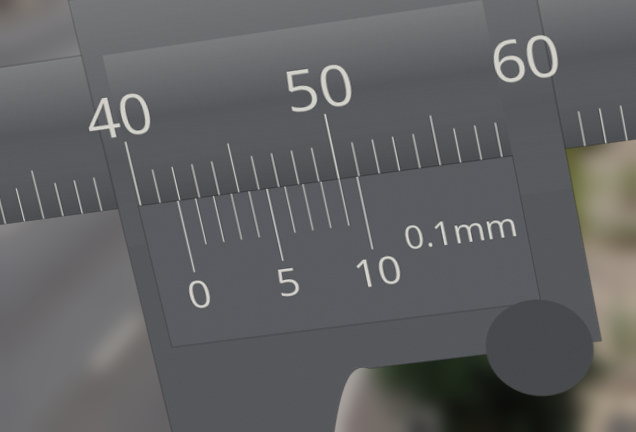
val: 41.9
